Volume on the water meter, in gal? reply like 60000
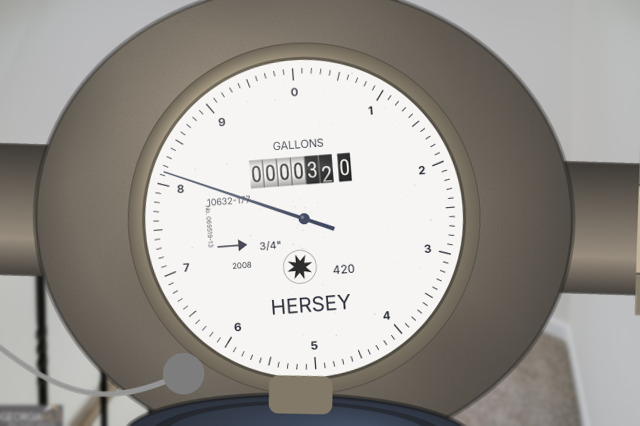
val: 318.1
